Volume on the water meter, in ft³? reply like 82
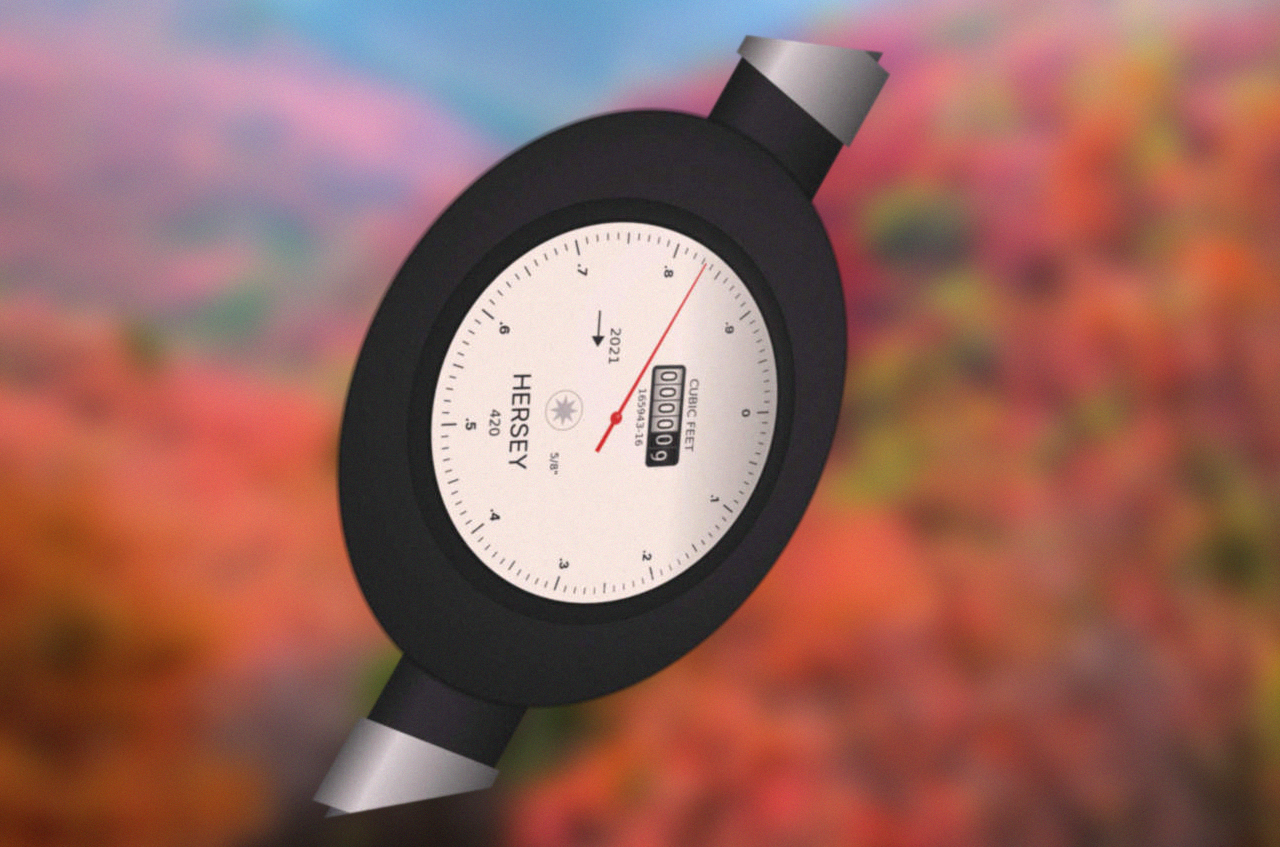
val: 8.83
